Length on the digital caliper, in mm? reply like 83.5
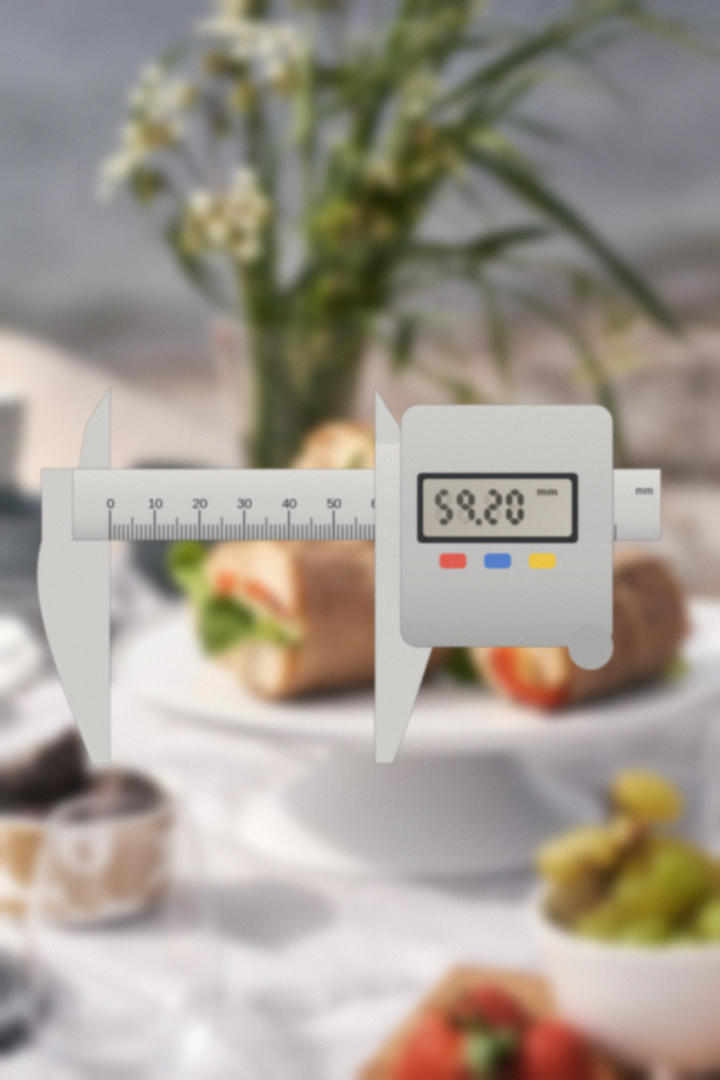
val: 59.20
